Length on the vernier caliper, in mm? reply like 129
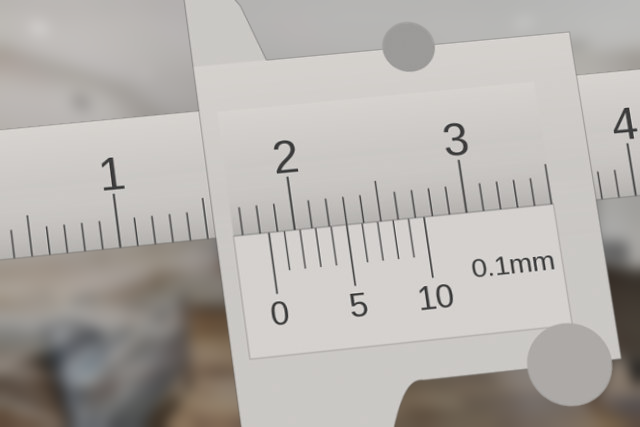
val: 18.5
